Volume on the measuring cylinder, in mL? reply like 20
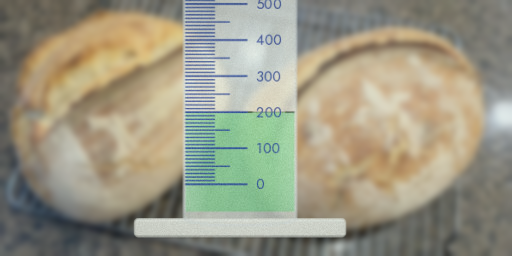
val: 200
